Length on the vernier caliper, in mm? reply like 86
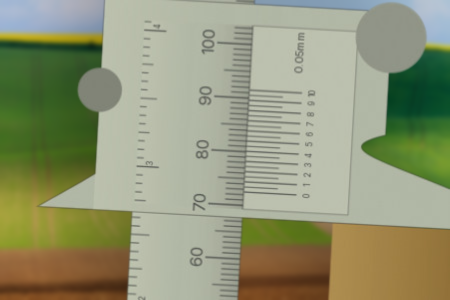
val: 72.5
